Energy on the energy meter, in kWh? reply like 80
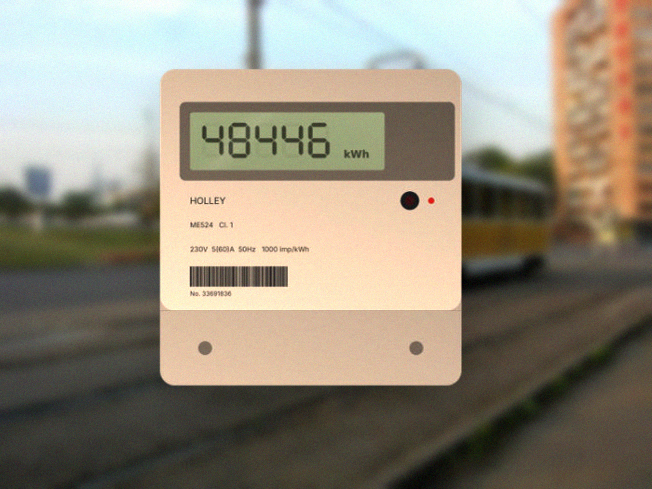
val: 48446
